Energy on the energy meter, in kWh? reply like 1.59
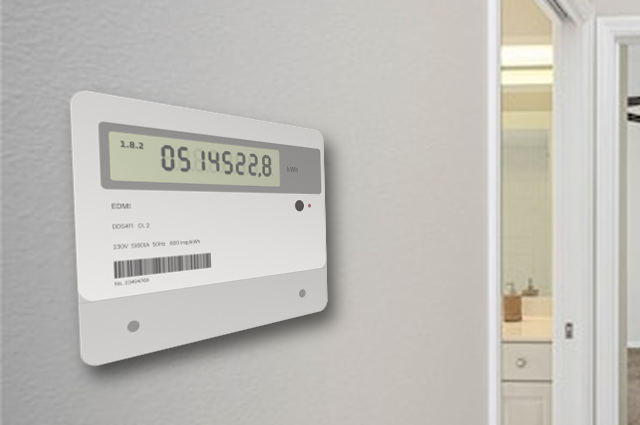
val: 514522.8
